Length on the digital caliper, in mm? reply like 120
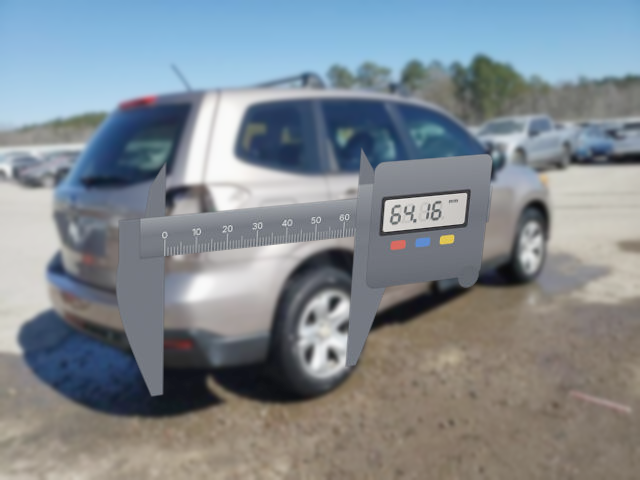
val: 64.16
